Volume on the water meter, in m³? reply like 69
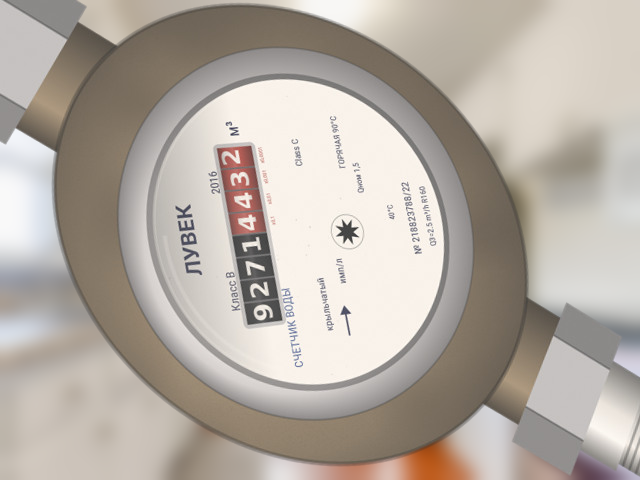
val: 9271.4432
